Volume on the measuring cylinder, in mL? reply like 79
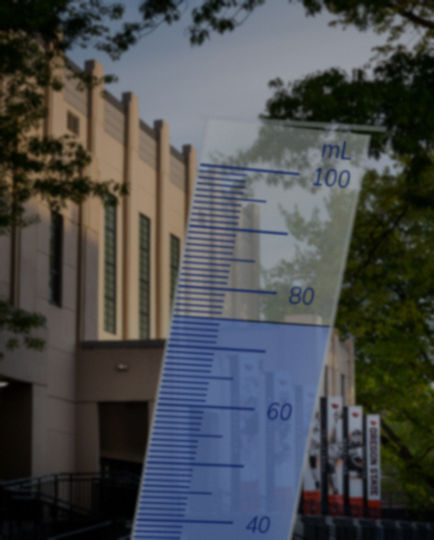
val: 75
